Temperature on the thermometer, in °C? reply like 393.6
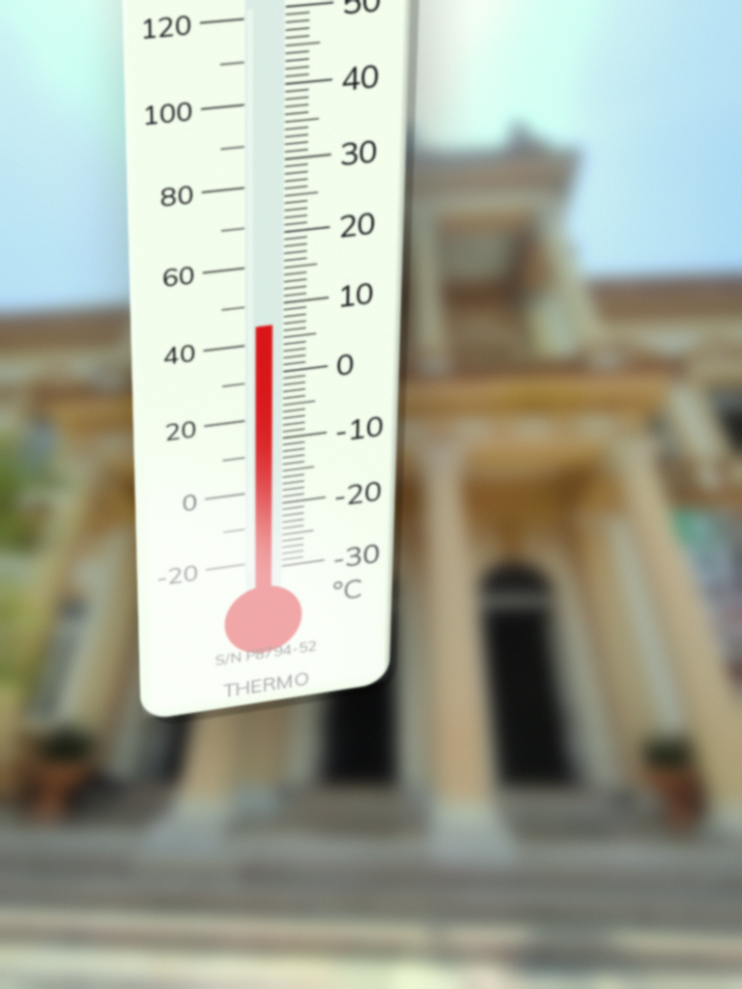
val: 7
